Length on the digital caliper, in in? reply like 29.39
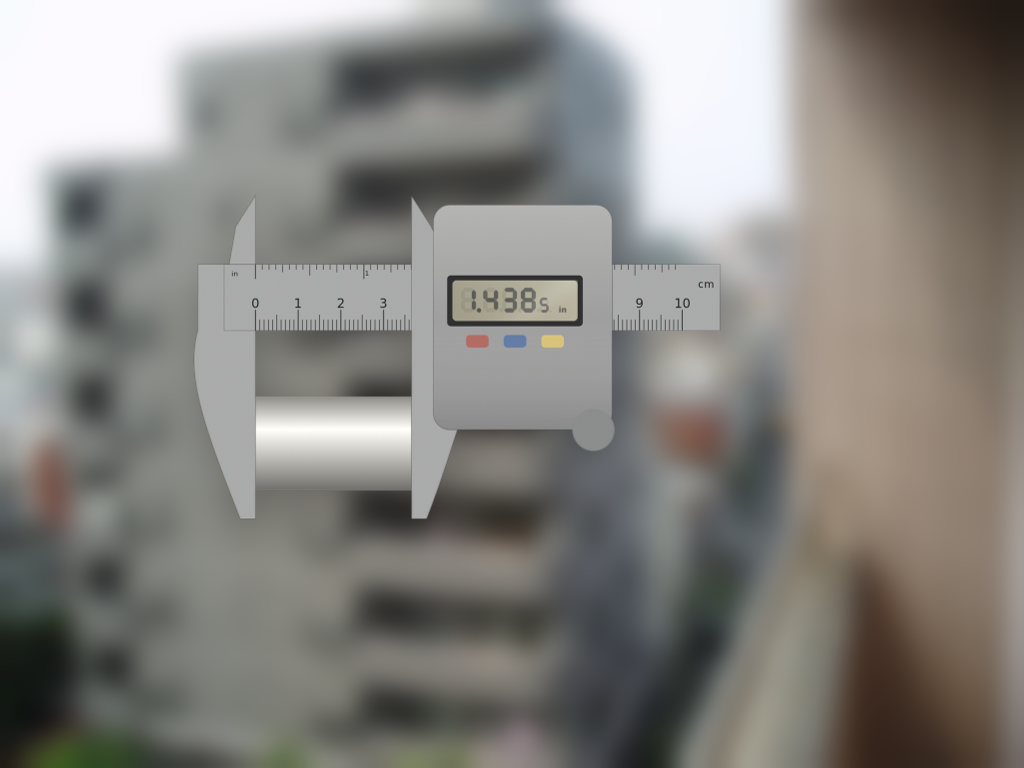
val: 1.4385
